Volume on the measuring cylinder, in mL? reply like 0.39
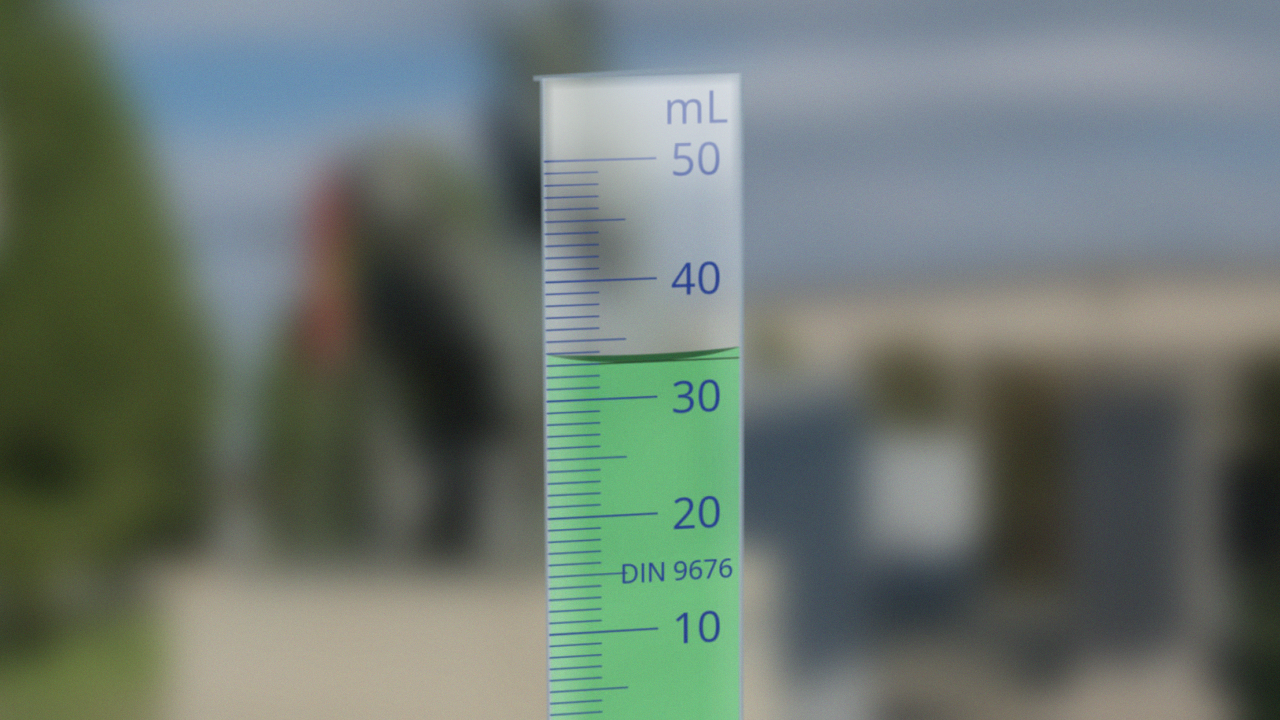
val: 33
